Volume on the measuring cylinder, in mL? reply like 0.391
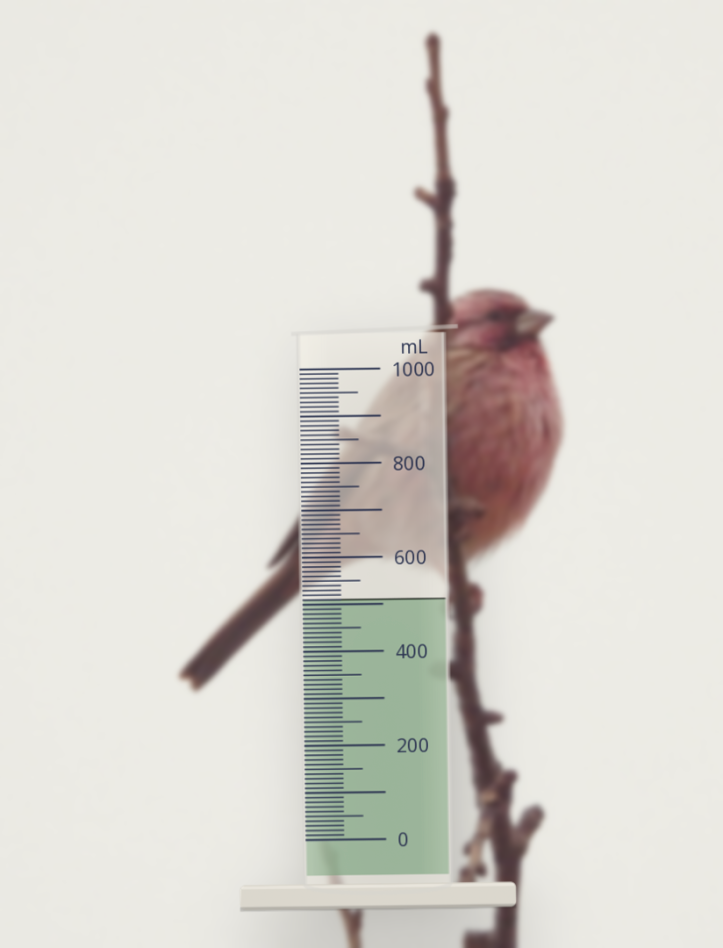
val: 510
